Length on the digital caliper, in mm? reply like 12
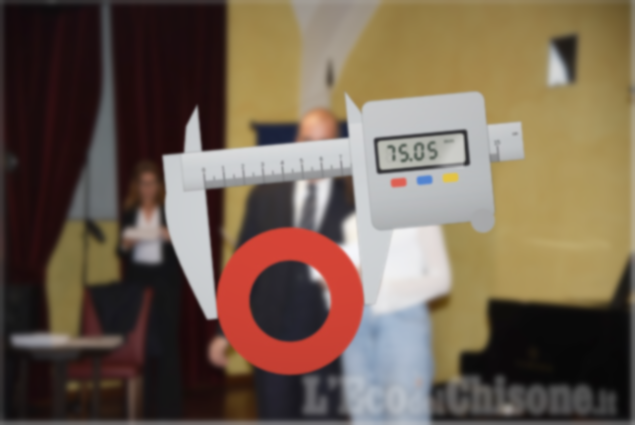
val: 75.05
